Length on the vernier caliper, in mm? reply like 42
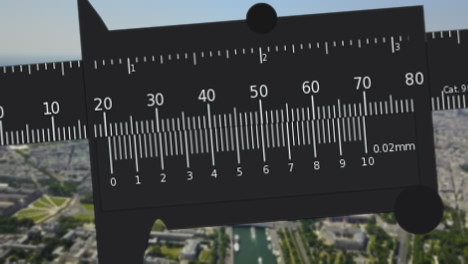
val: 20.5
